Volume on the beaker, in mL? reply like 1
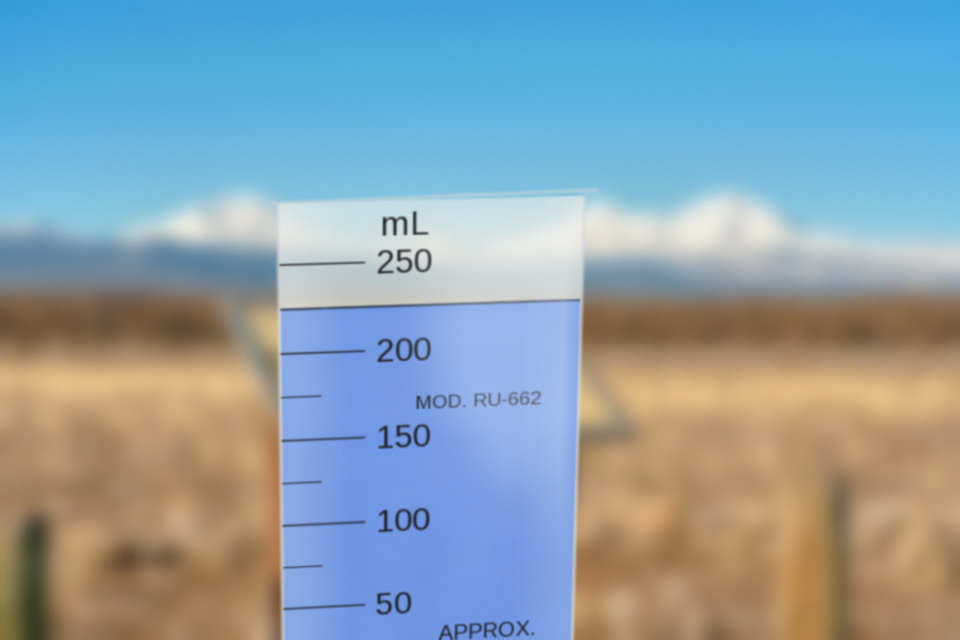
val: 225
